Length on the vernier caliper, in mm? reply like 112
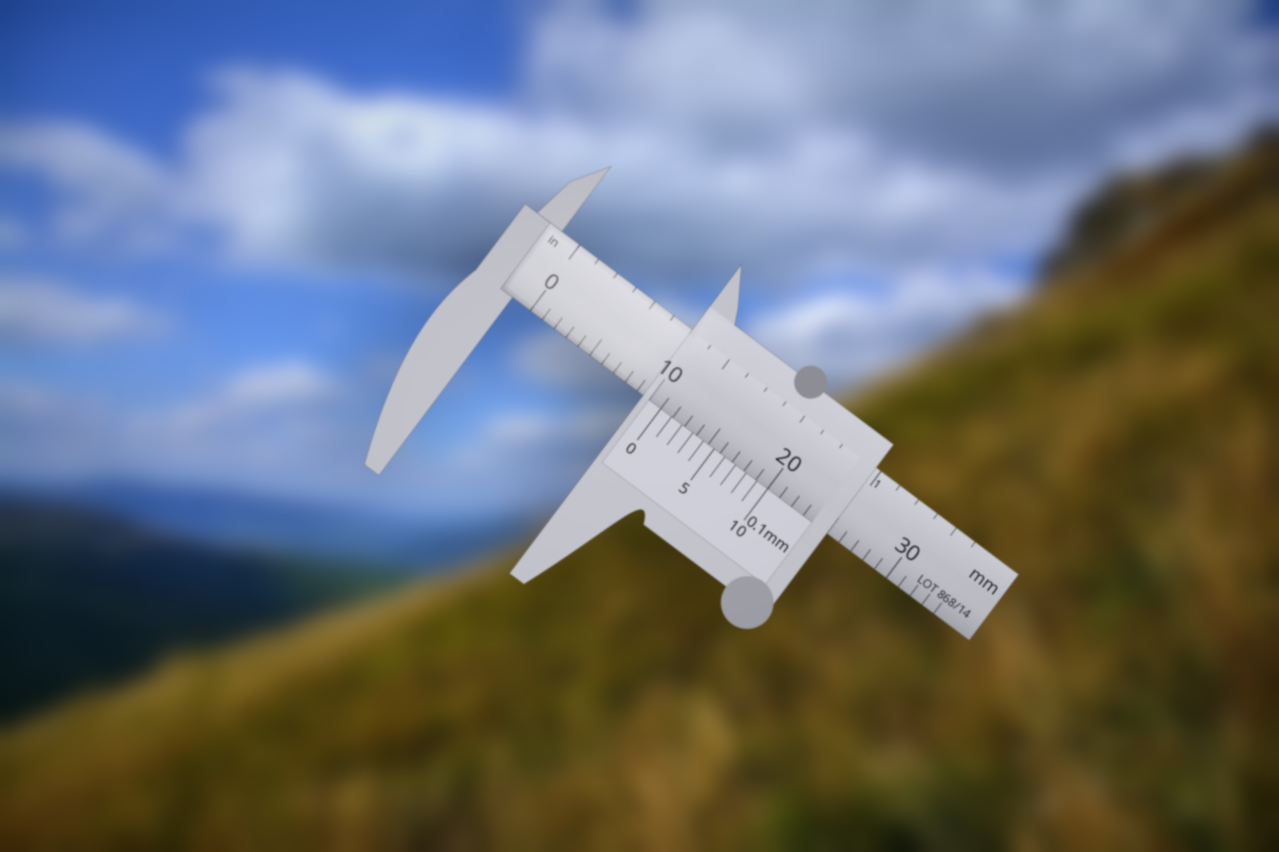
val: 11.0
